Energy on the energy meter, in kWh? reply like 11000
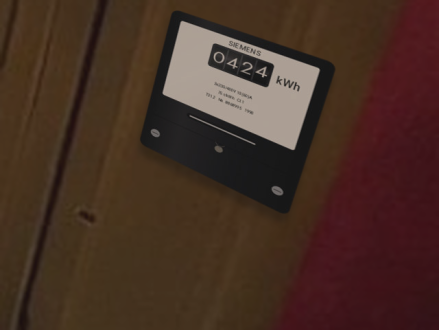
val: 424
